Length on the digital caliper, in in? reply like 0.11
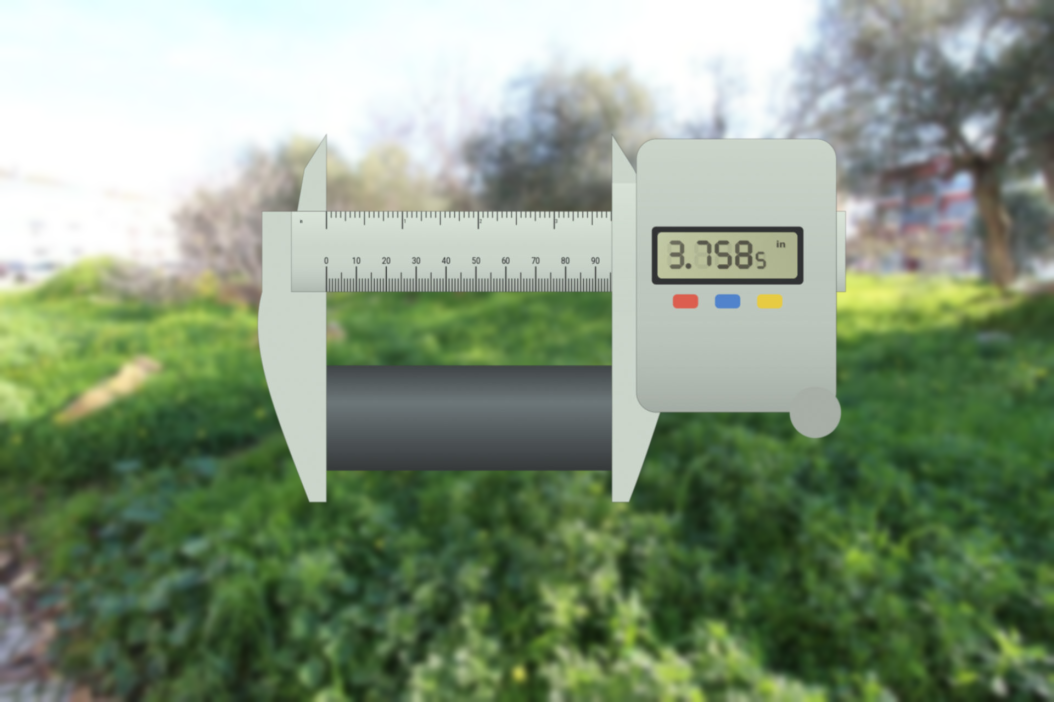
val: 3.7585
